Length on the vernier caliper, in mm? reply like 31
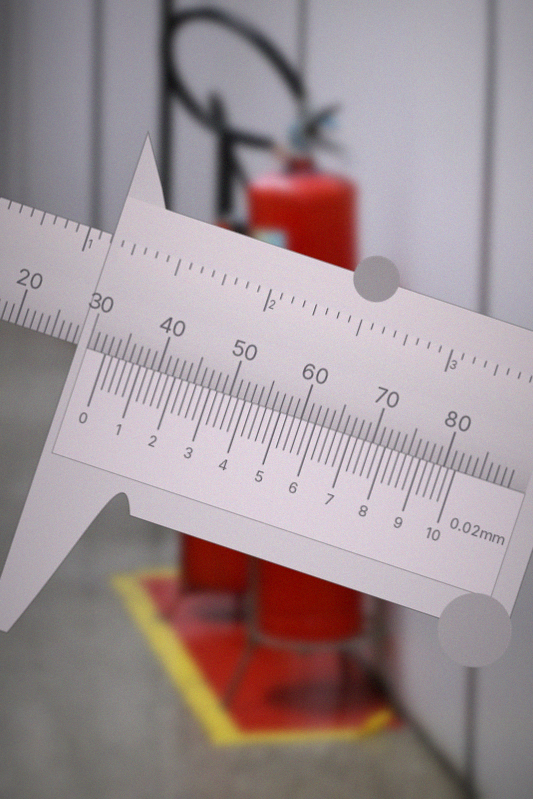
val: 32.6
